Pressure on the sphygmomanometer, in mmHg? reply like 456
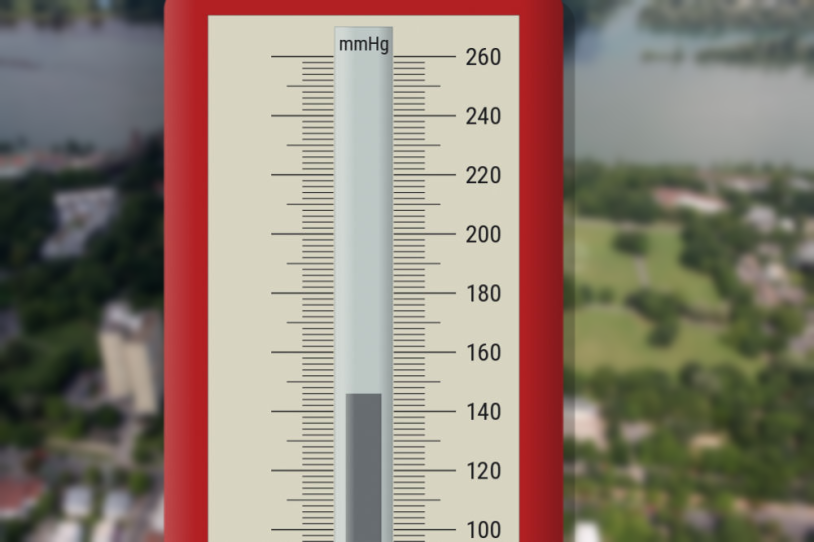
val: 146
